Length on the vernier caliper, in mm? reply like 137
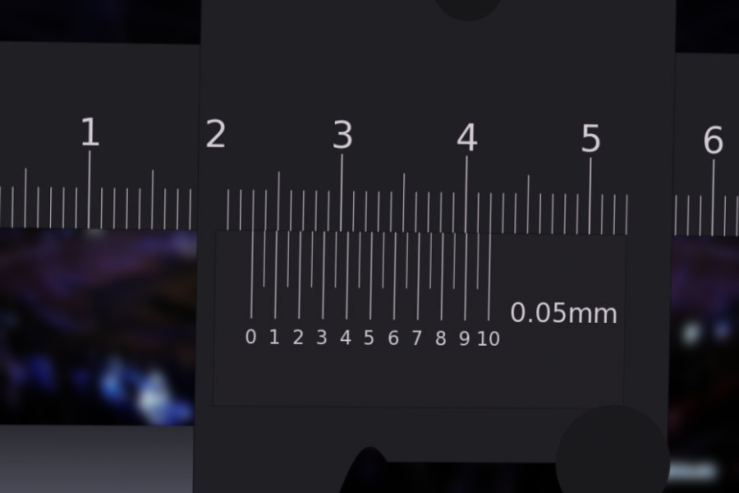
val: 23.0
